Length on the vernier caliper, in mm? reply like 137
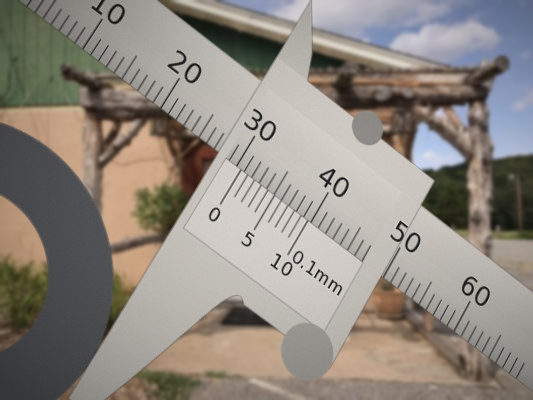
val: 30.6
